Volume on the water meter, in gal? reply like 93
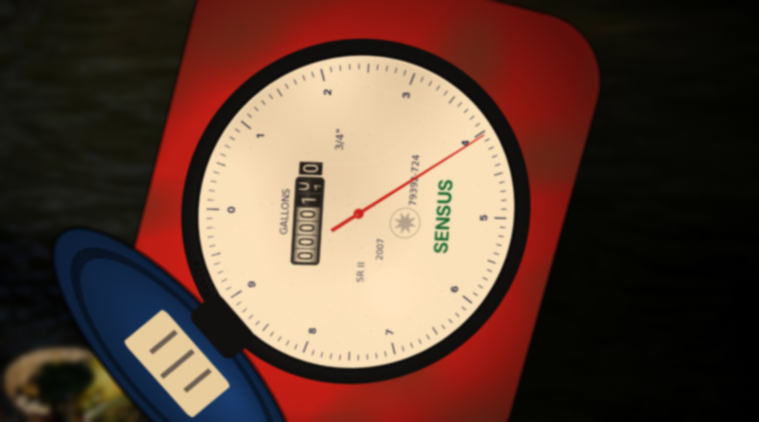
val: 104.0
